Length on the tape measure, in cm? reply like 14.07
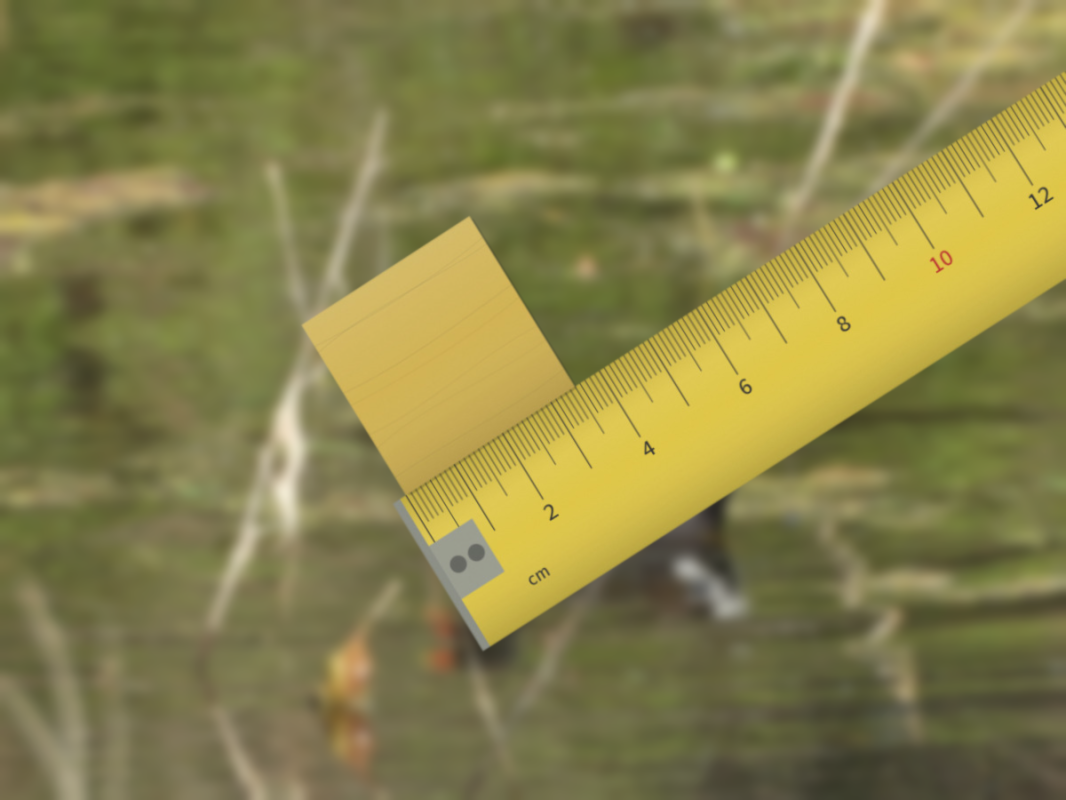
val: 3.5
